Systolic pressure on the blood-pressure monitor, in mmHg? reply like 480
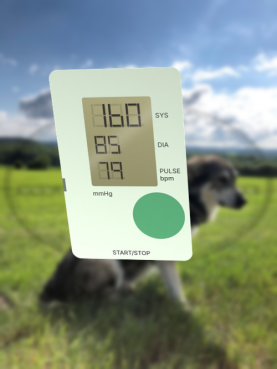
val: 160
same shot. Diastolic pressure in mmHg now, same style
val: 85
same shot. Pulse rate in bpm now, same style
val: 79
